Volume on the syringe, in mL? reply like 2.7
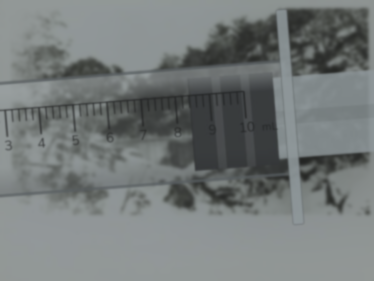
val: 8.4
